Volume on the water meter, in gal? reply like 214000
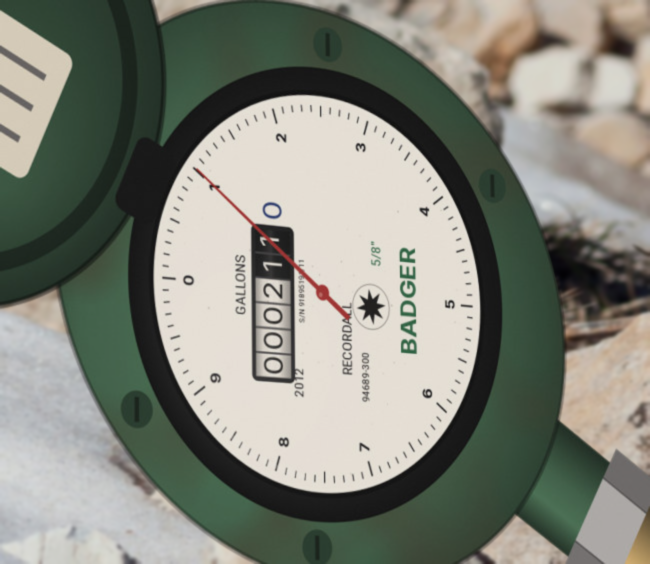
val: 2111.0
